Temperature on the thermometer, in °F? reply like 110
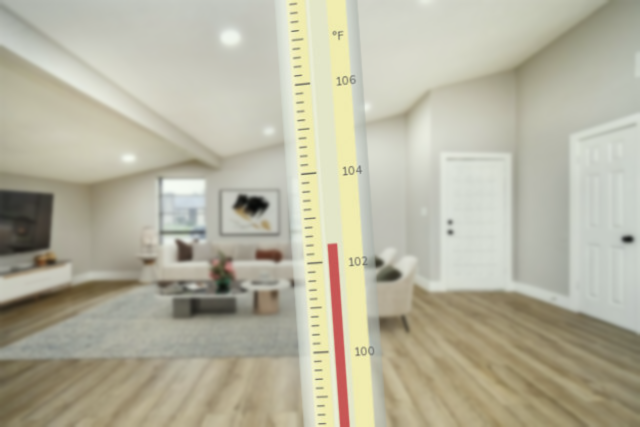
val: 102.4
